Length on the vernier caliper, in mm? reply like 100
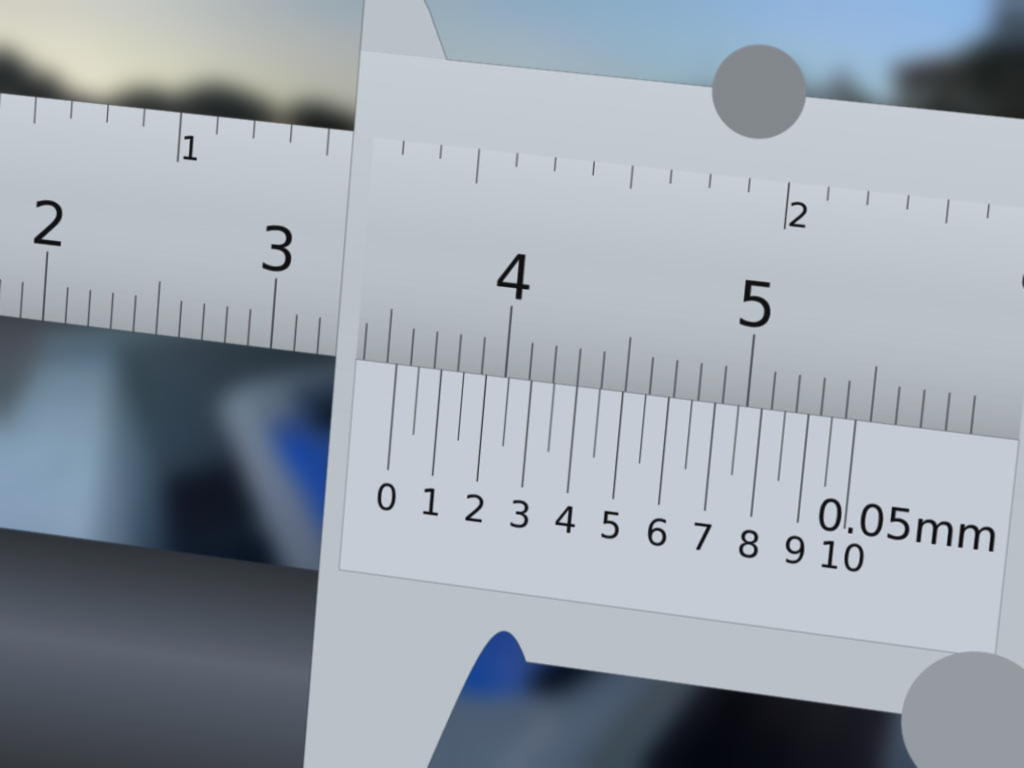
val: 35.4
